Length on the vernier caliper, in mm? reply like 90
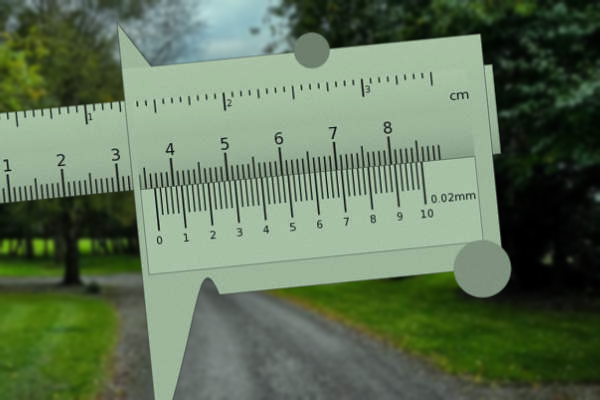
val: 36.6
